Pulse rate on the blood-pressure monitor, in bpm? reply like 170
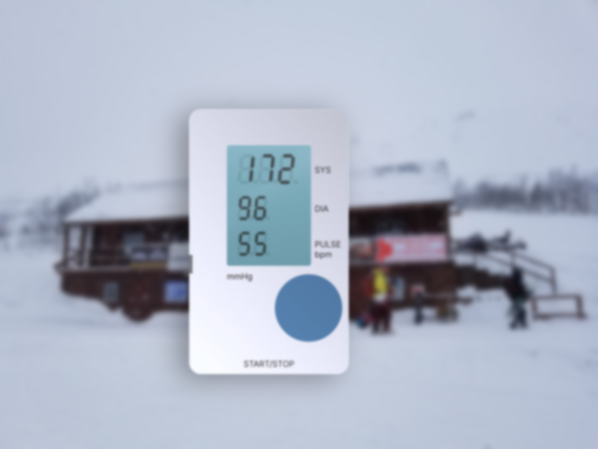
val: 55
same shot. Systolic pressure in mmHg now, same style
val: 172
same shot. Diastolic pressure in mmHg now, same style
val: 96
